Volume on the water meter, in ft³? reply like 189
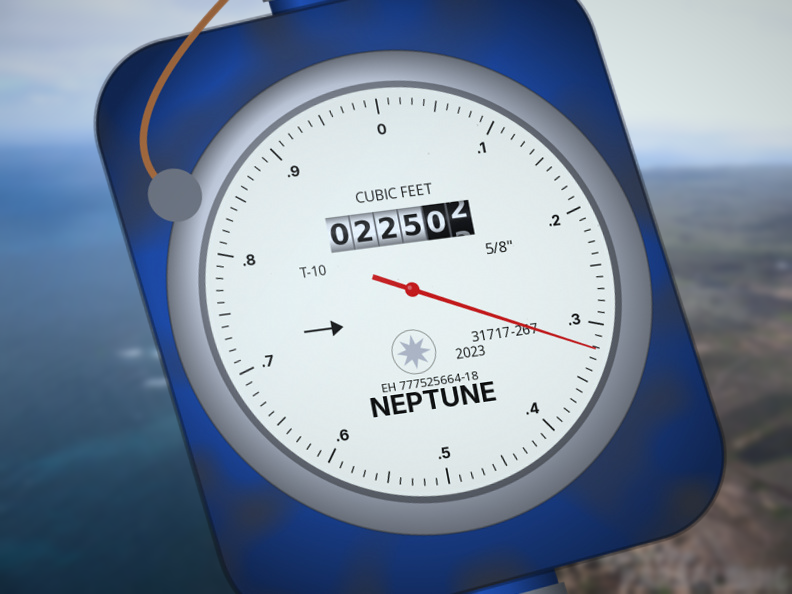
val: 22502.32
